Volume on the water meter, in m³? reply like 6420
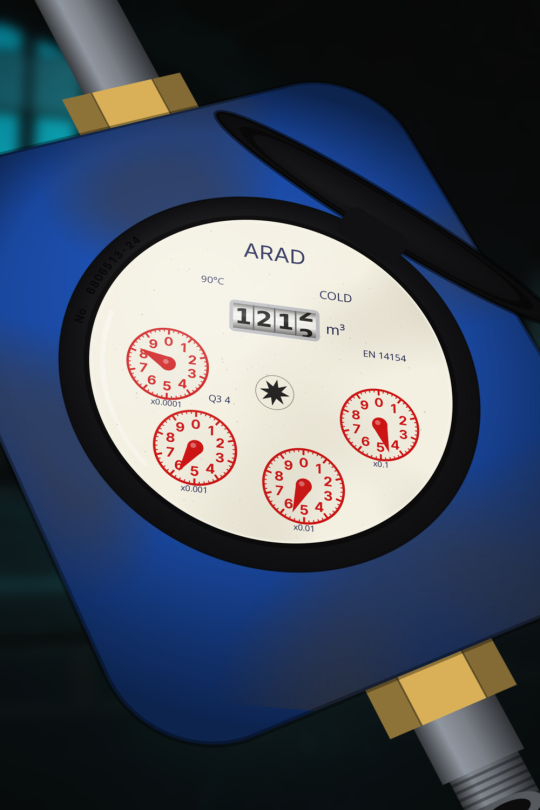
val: 1212.4558
